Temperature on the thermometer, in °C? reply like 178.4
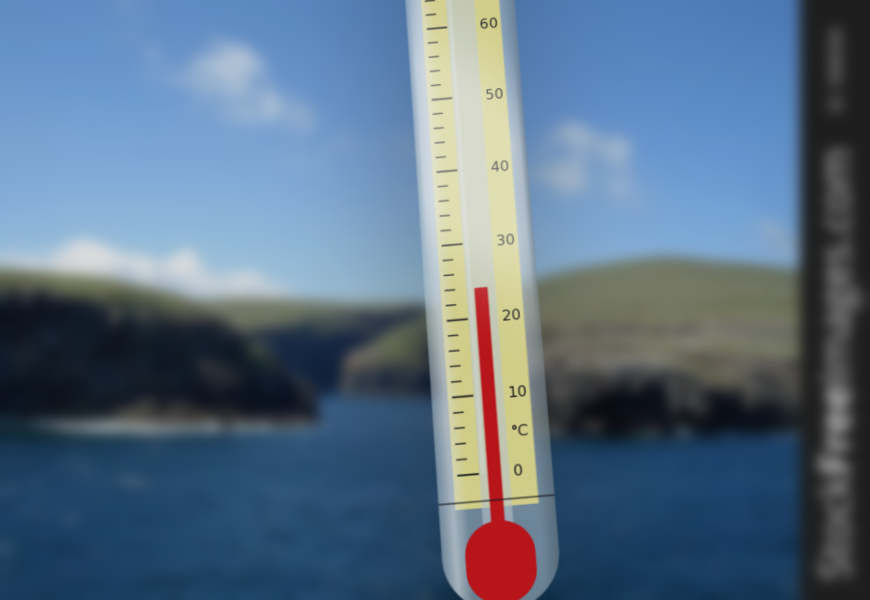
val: 24
